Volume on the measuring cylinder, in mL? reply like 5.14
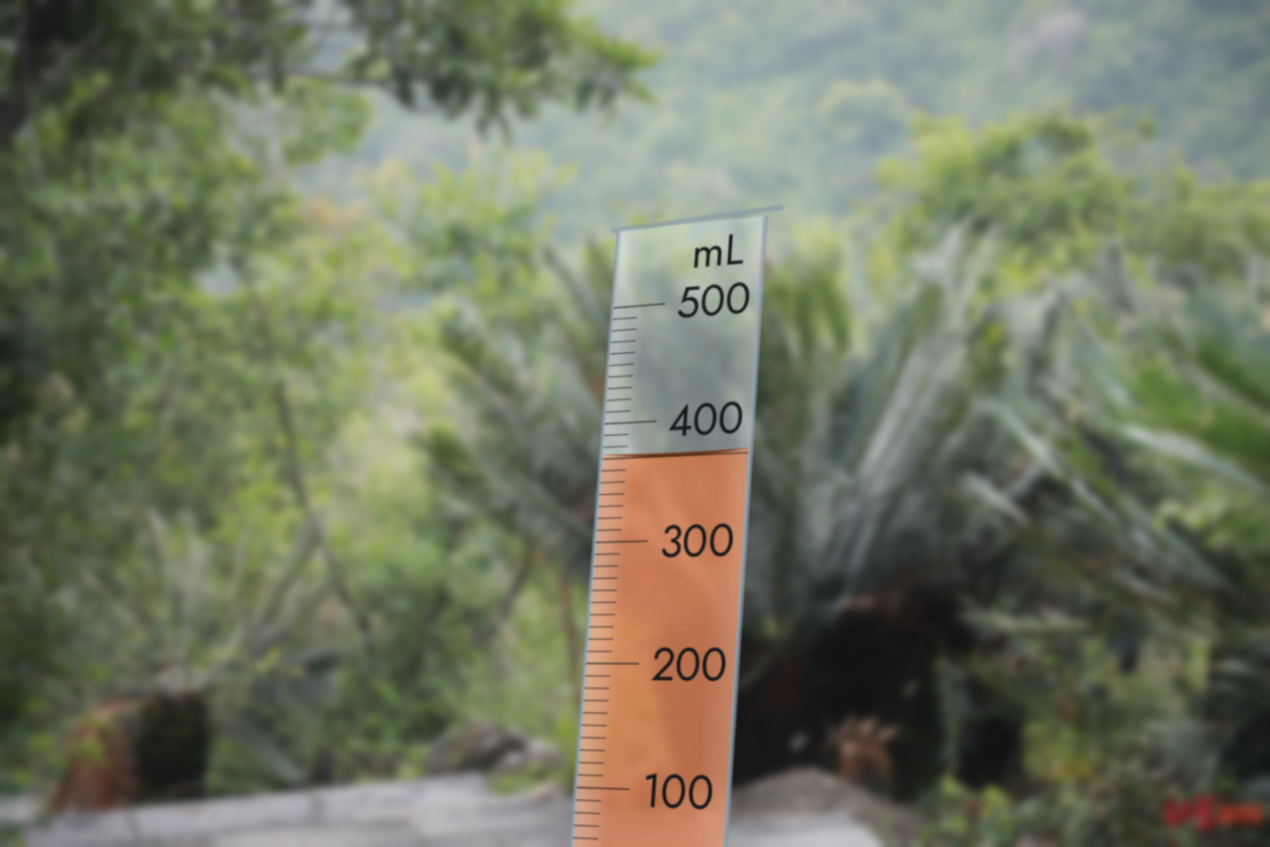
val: 370
